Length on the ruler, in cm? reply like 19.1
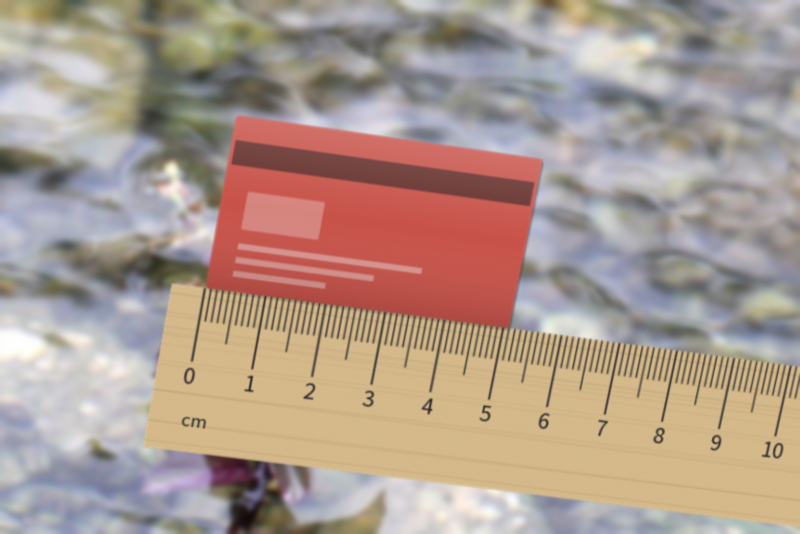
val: 5.1
